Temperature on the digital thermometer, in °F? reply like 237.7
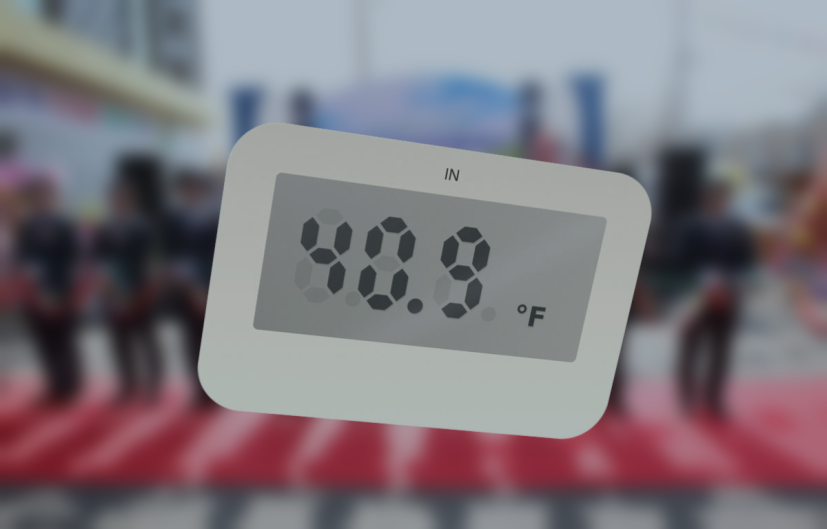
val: 40.9
